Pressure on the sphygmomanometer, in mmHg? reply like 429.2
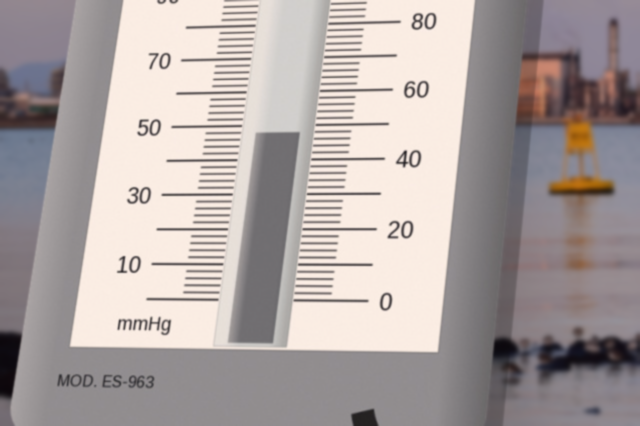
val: 48
